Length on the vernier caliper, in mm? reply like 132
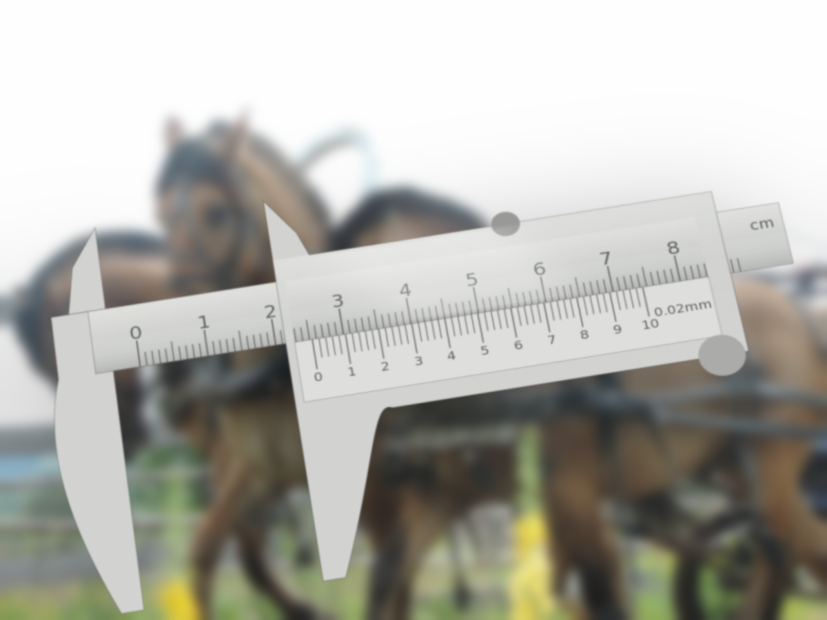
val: 25.4
